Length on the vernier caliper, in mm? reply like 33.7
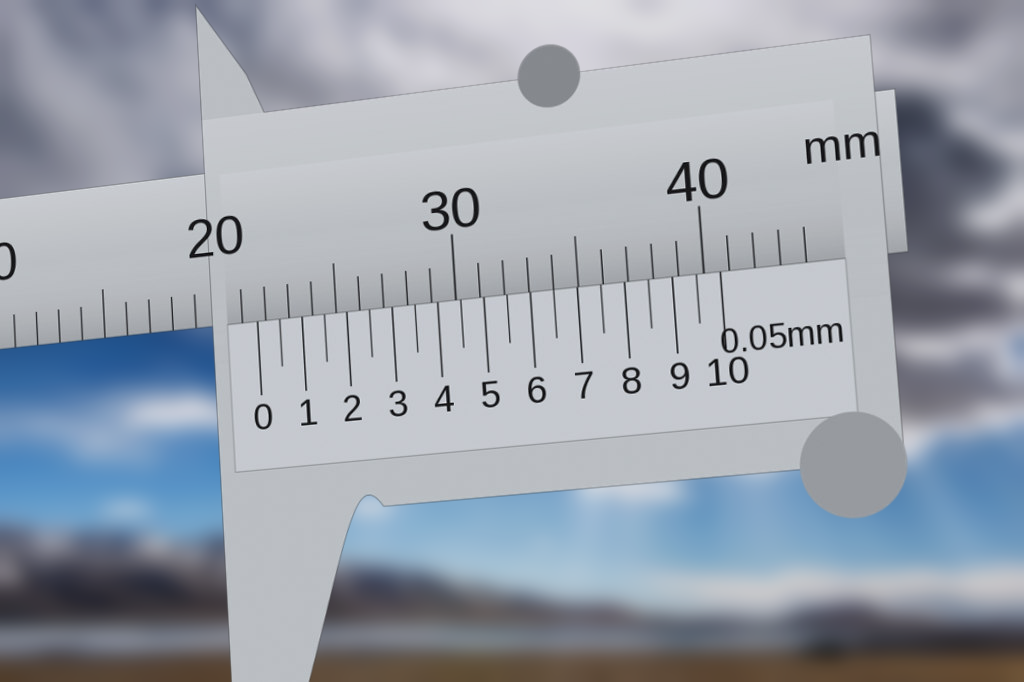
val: 21.65
